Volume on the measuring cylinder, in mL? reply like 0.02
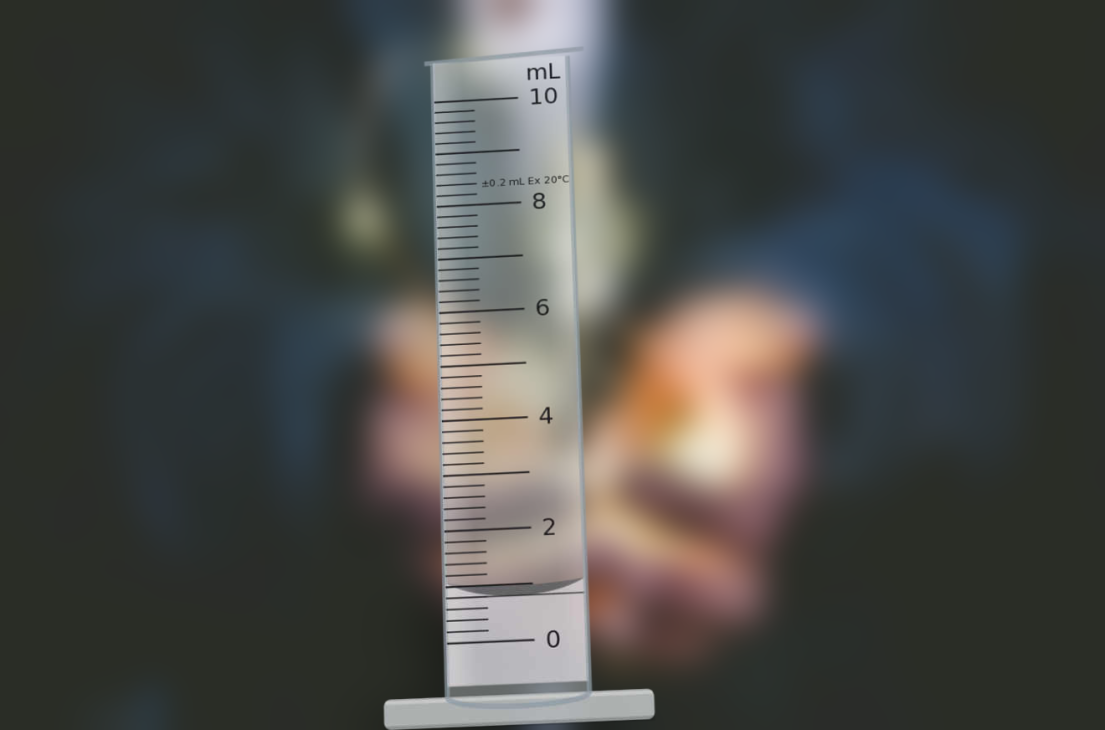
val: 0.8
